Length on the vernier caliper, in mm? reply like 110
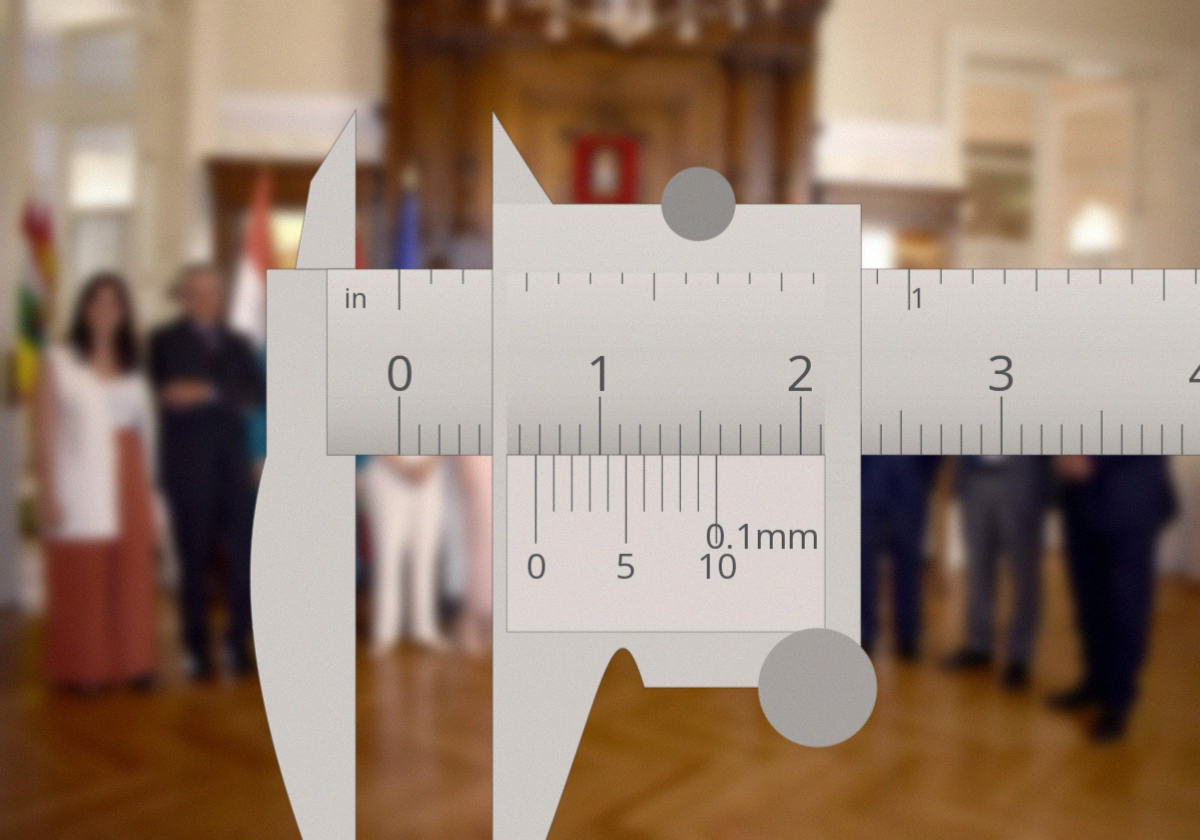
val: 6.8
